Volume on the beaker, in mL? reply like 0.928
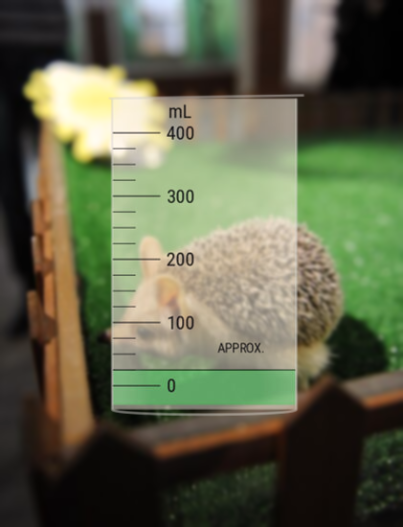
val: 25
